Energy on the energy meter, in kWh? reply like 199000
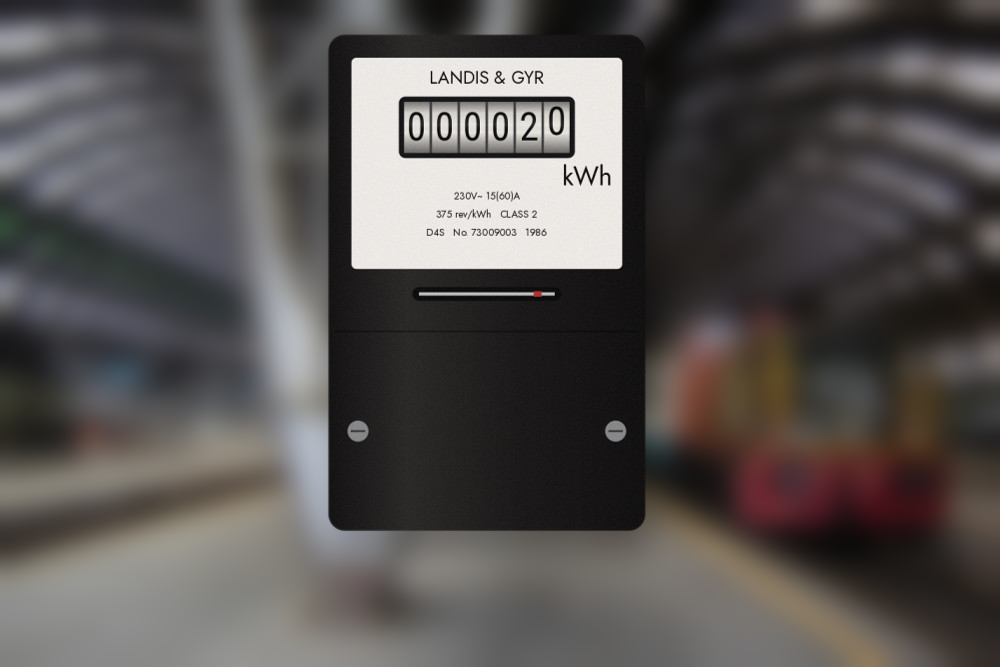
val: 20
